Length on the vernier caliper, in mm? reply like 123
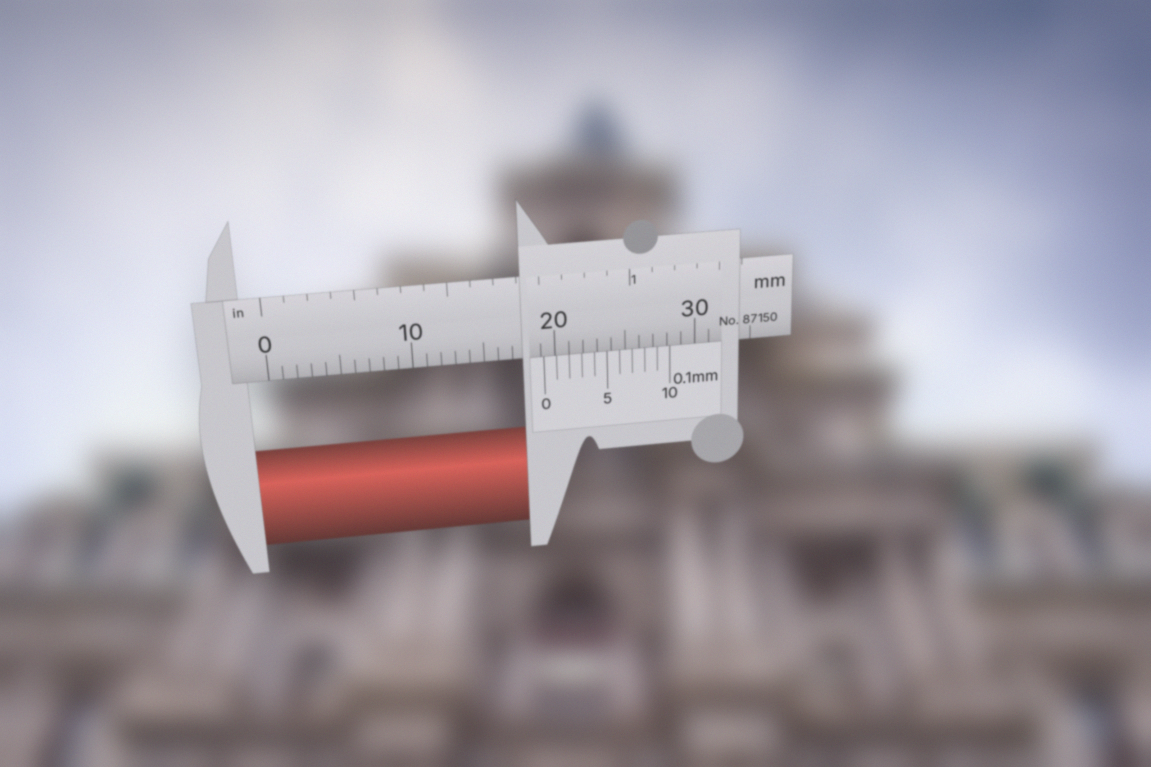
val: 19.2
